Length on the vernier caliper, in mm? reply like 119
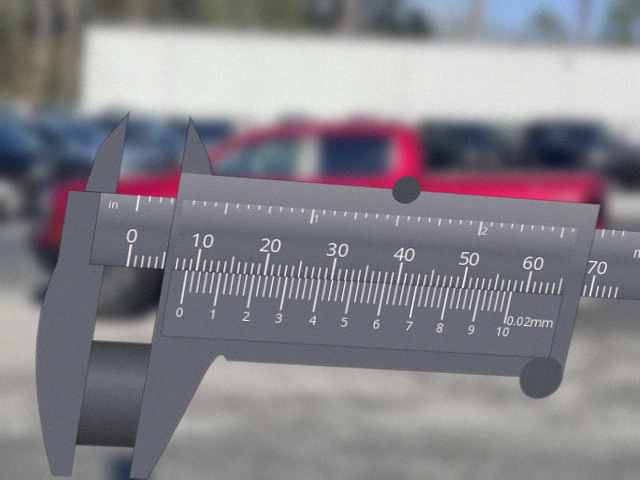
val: 8.6
